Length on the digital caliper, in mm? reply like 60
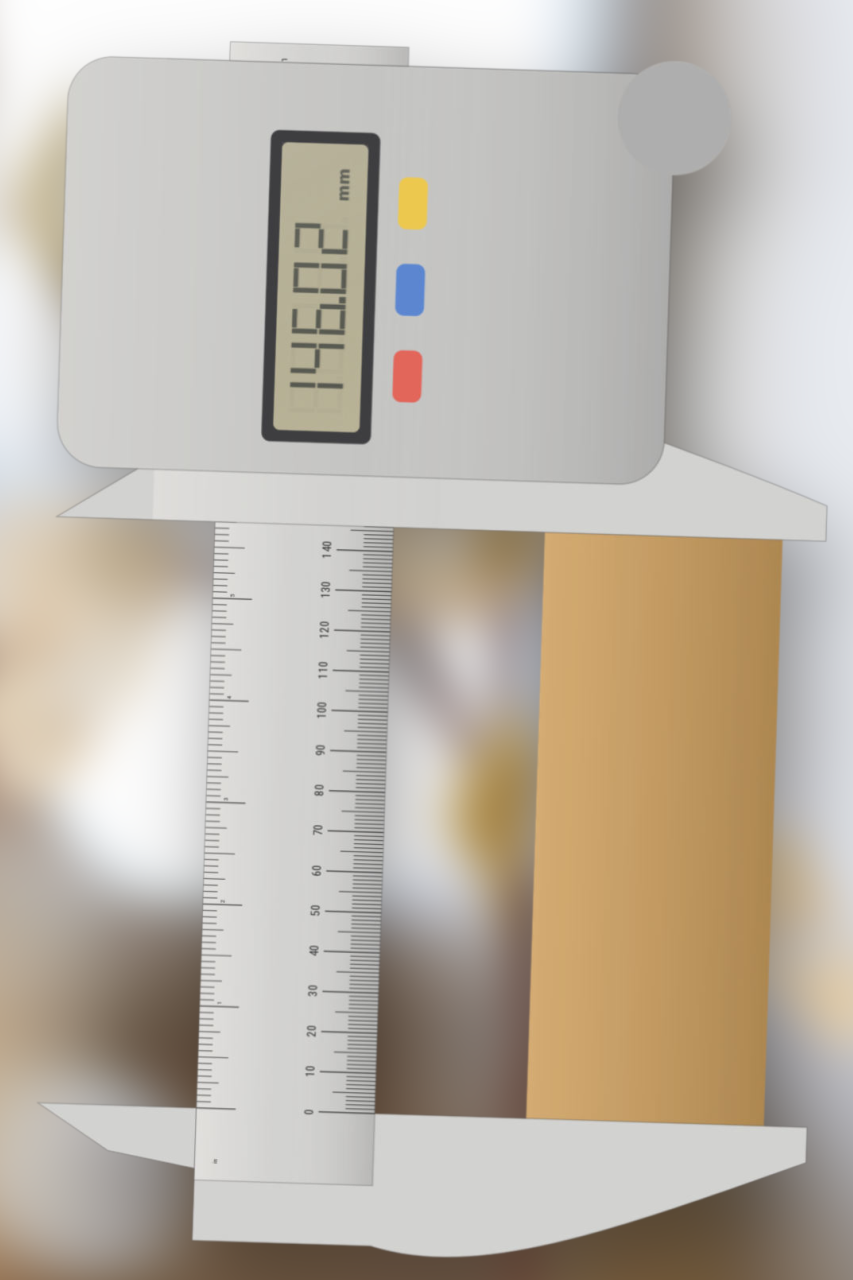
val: 146.02
